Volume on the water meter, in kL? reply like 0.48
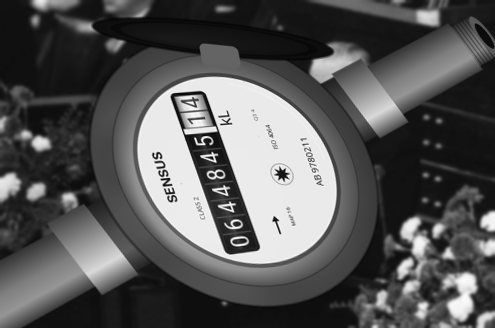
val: 644845.14
